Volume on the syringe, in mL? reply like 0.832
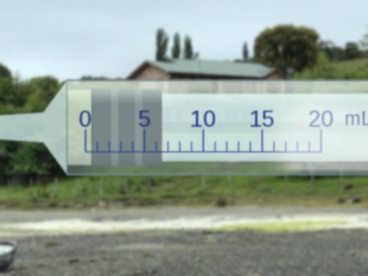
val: 0.5
